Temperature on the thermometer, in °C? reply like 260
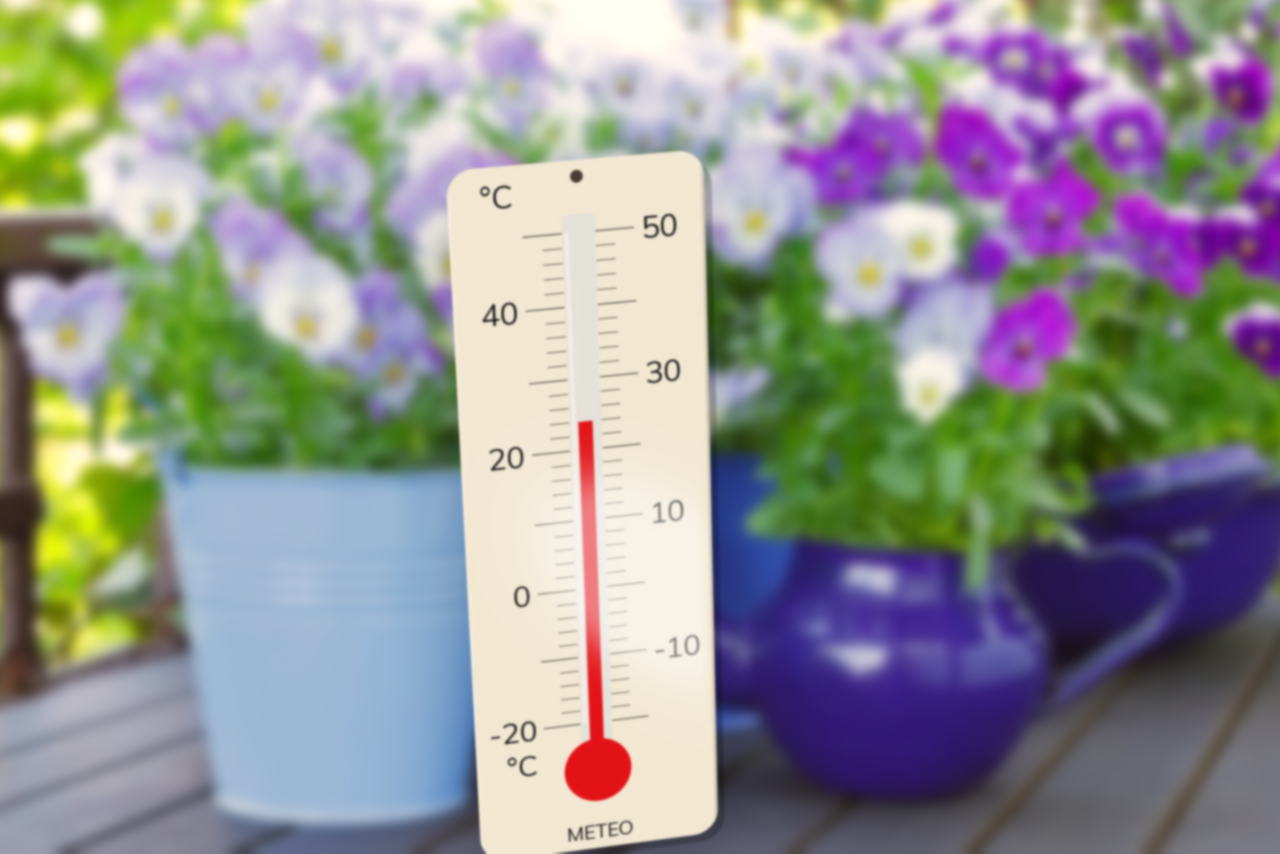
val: 24
